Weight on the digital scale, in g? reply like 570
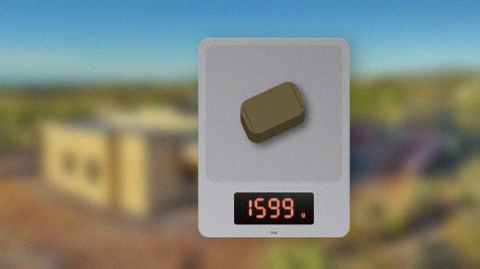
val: 1599
